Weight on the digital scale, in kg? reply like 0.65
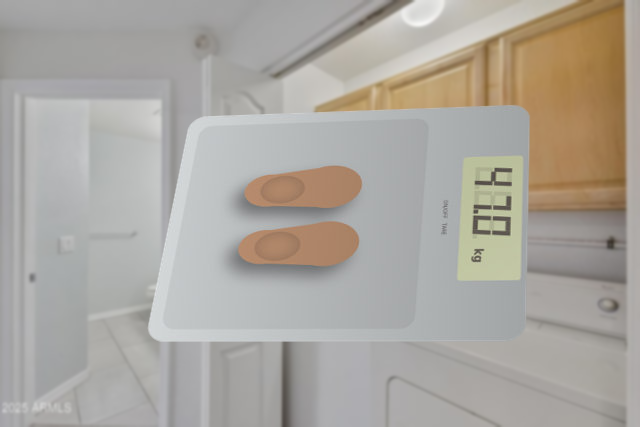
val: 47.0
